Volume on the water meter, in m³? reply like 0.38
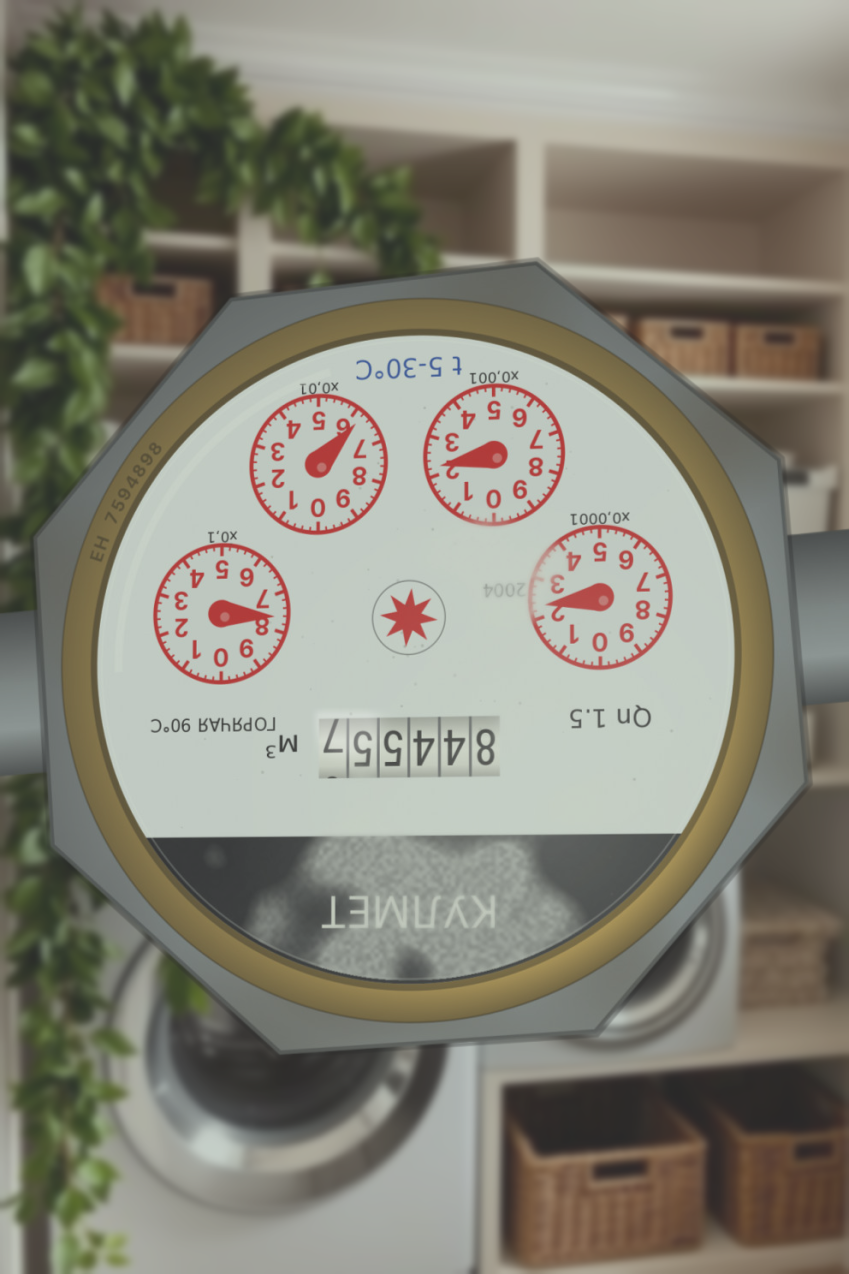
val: 844556.7622
